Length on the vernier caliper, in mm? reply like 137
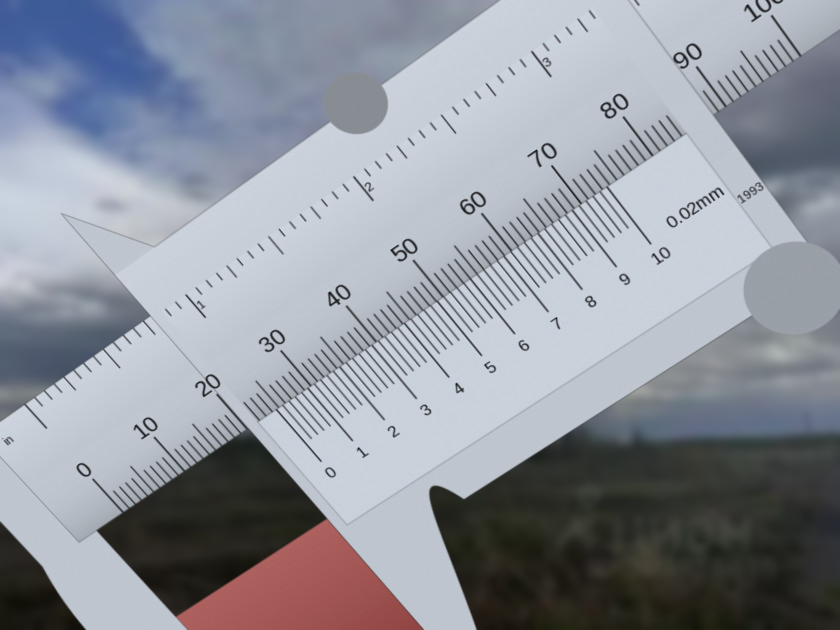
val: 24.6
